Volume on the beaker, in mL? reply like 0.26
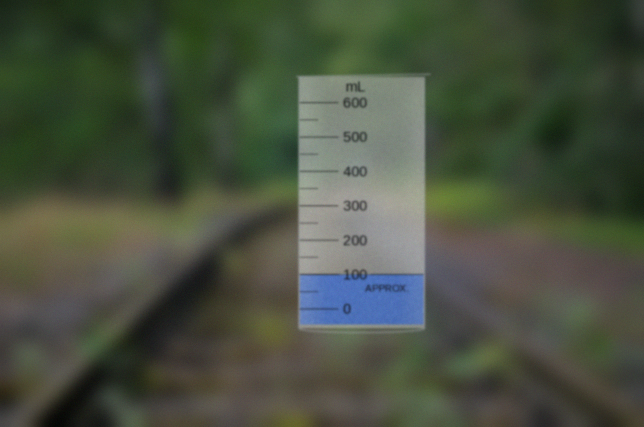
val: 100
